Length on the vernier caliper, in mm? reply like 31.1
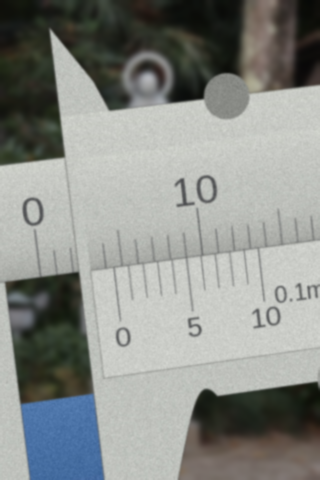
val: 4.5
